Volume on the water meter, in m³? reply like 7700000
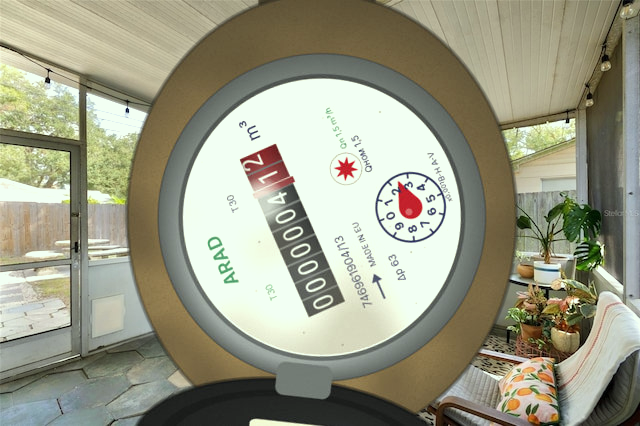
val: 4.122
